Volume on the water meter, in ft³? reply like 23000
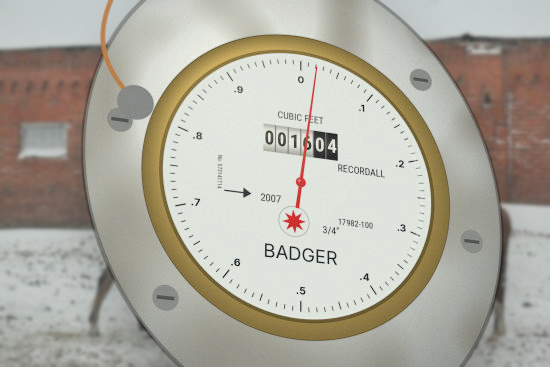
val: 1604.02
